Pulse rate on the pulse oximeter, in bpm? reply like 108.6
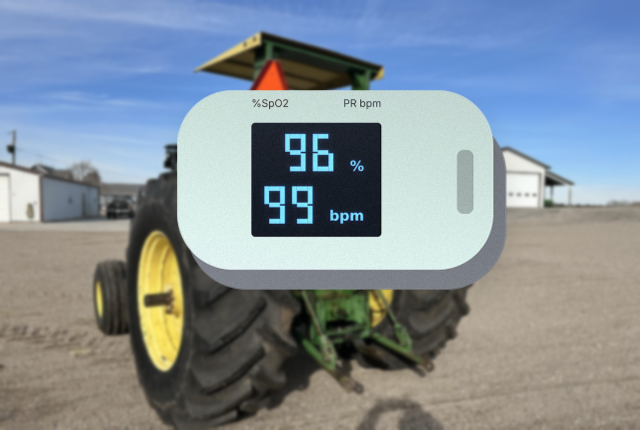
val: 99
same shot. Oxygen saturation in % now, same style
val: 96
